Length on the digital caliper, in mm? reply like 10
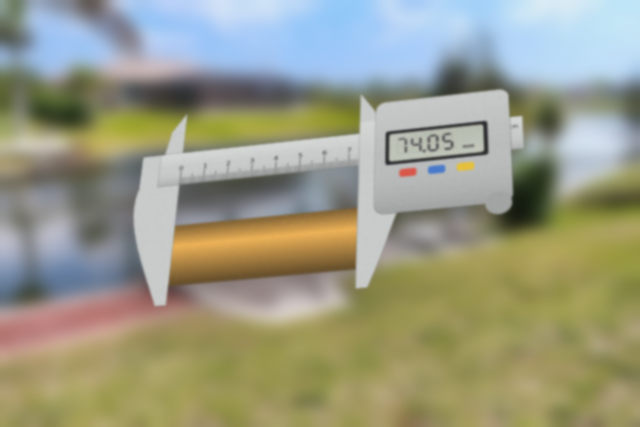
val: 74.05
